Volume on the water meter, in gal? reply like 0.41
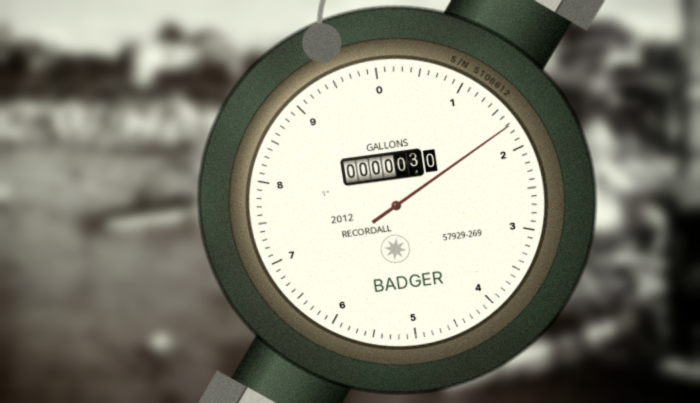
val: 31.7
